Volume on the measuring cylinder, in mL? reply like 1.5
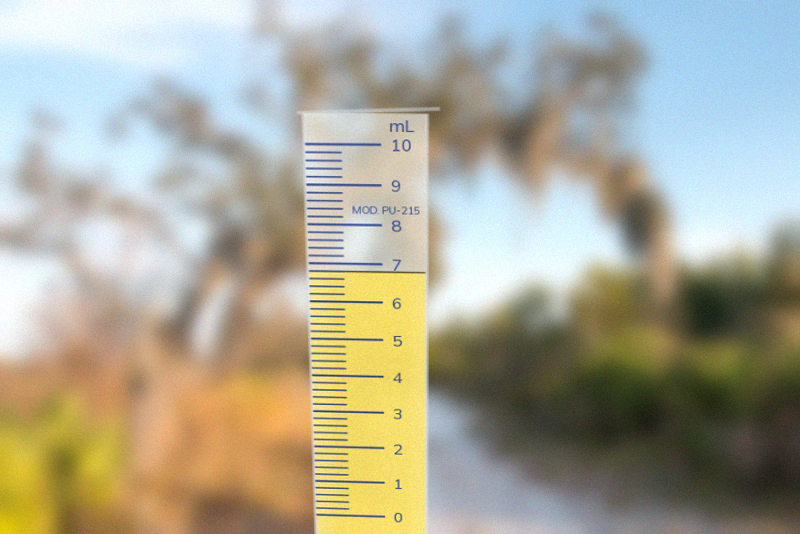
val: 6.8
